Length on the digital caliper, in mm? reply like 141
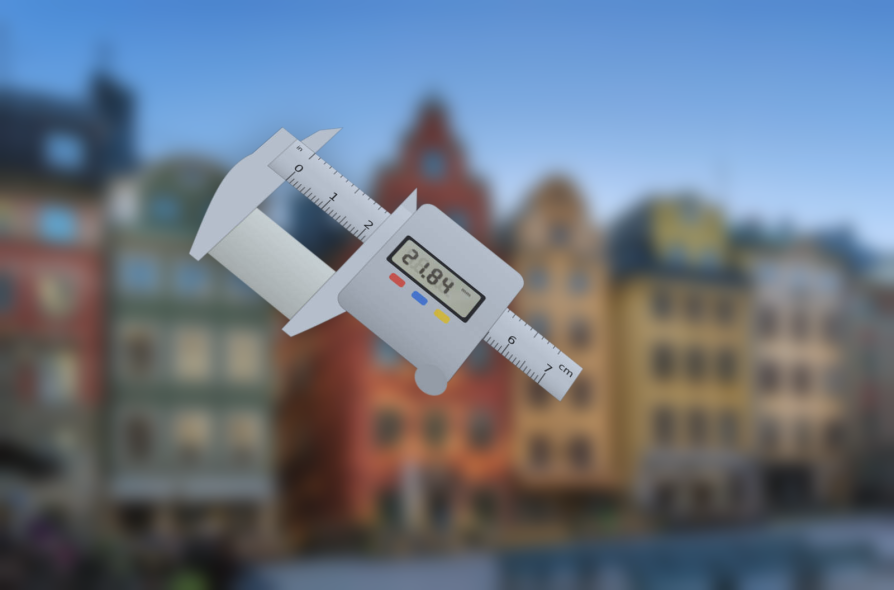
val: 21.84
